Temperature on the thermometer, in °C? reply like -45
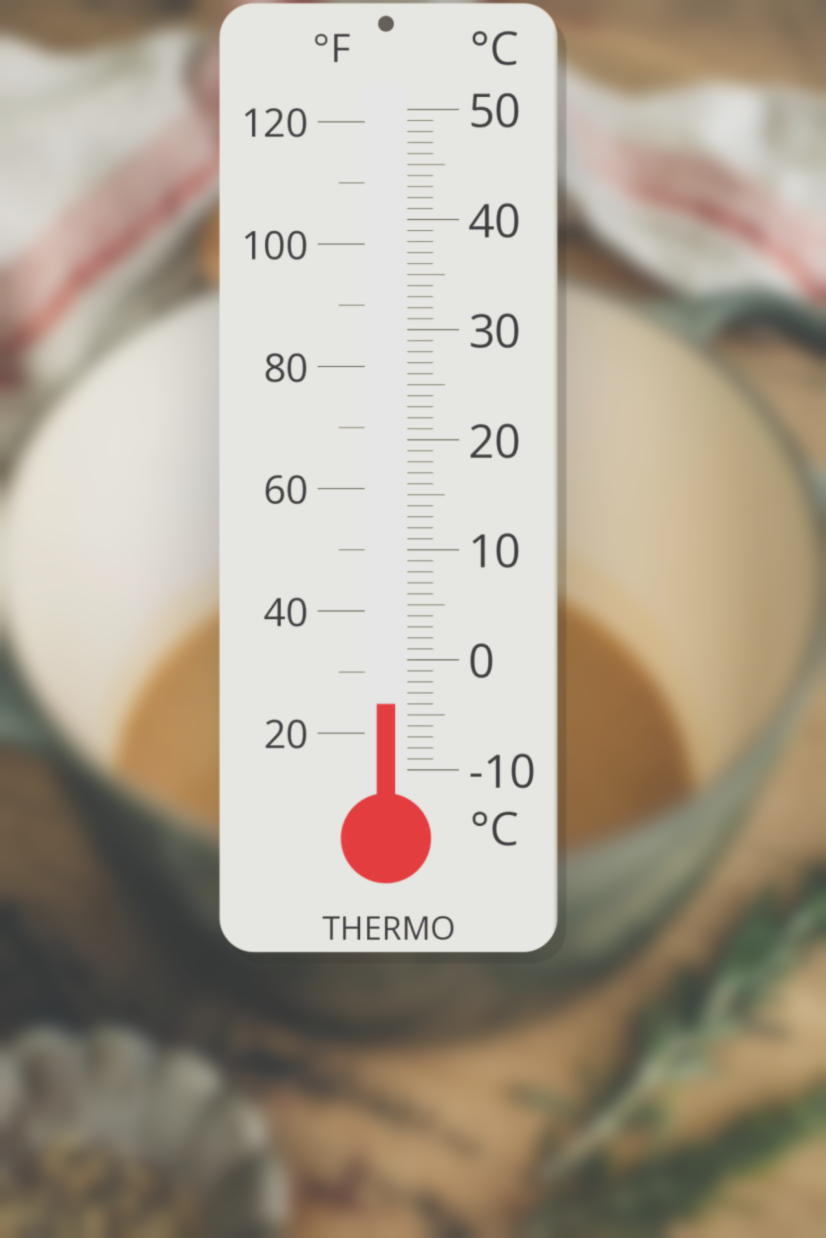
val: -4
